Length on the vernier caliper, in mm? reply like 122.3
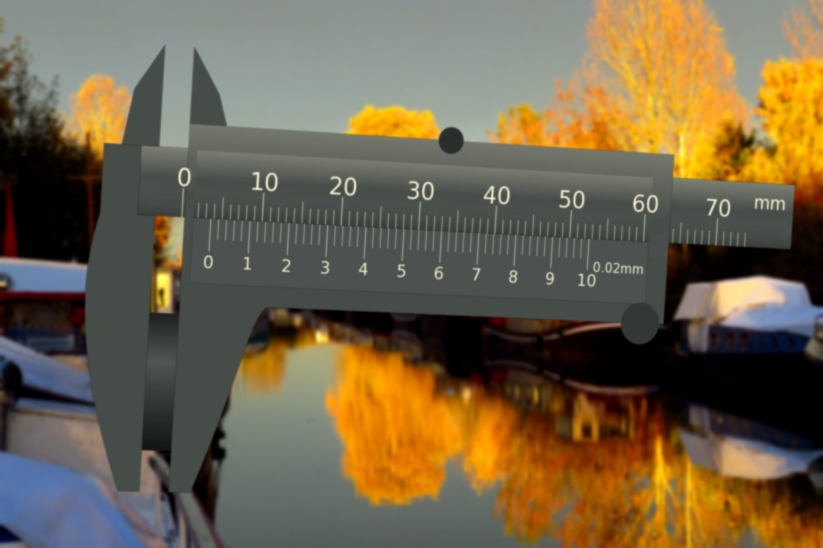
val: 3.6
